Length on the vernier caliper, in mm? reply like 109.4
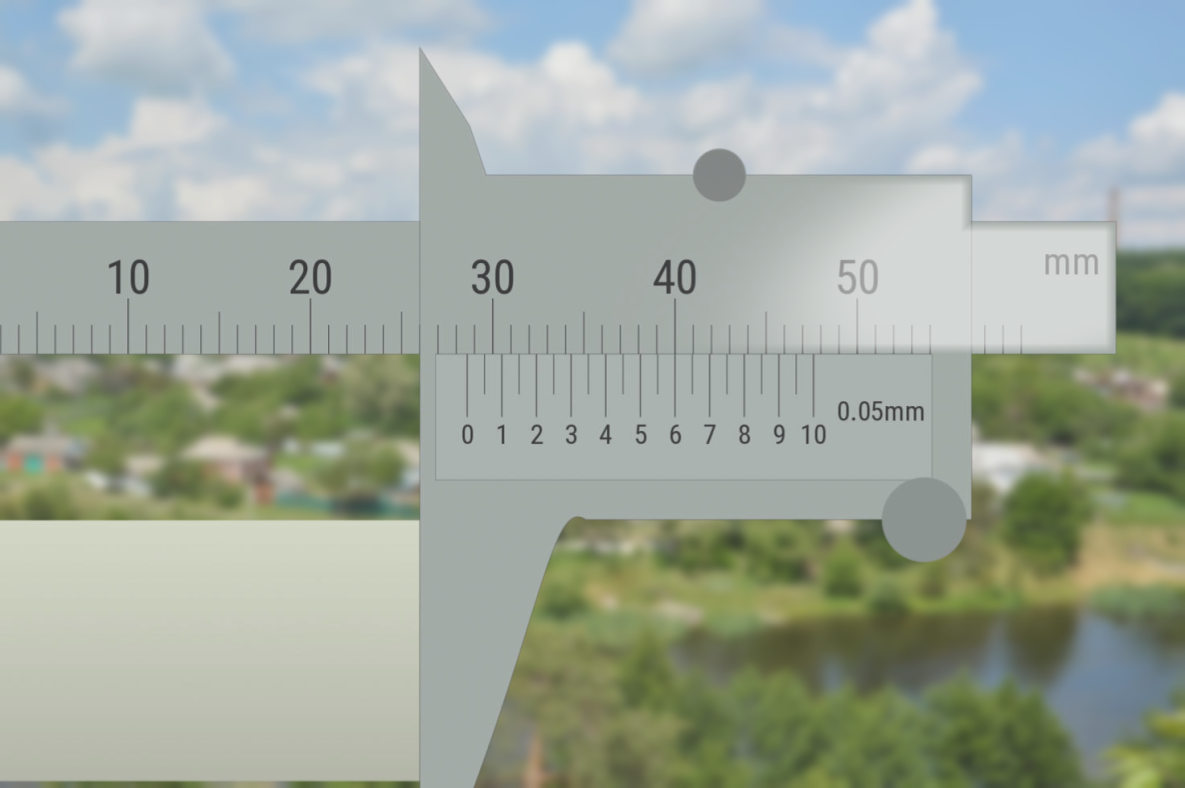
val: 28.6
